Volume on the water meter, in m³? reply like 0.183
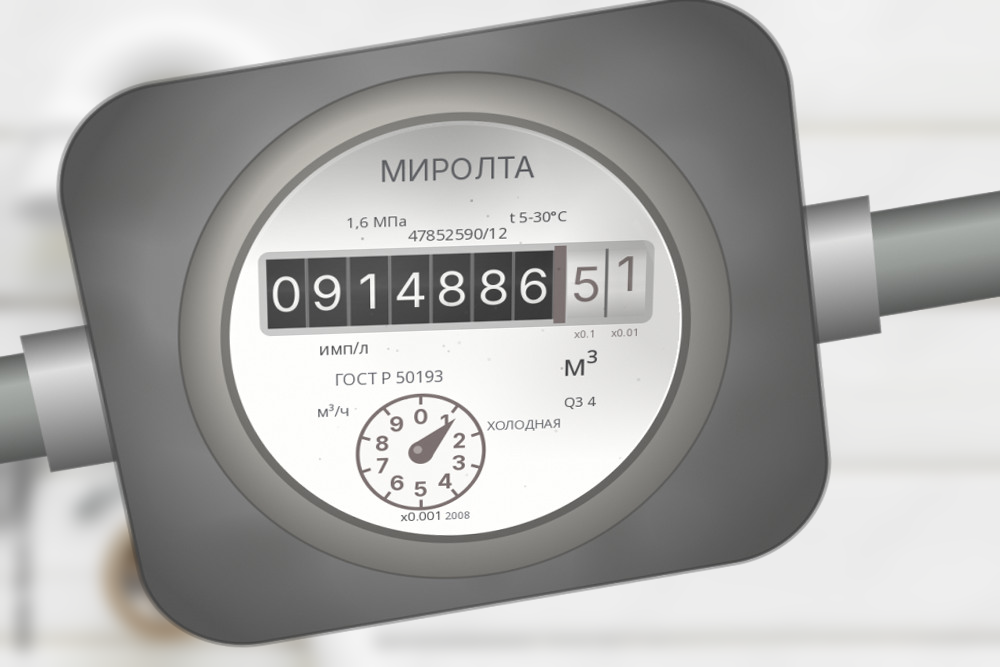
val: 914886.511
